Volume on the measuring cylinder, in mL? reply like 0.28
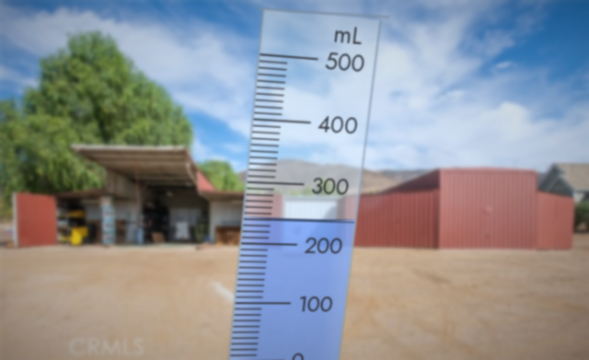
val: 240
